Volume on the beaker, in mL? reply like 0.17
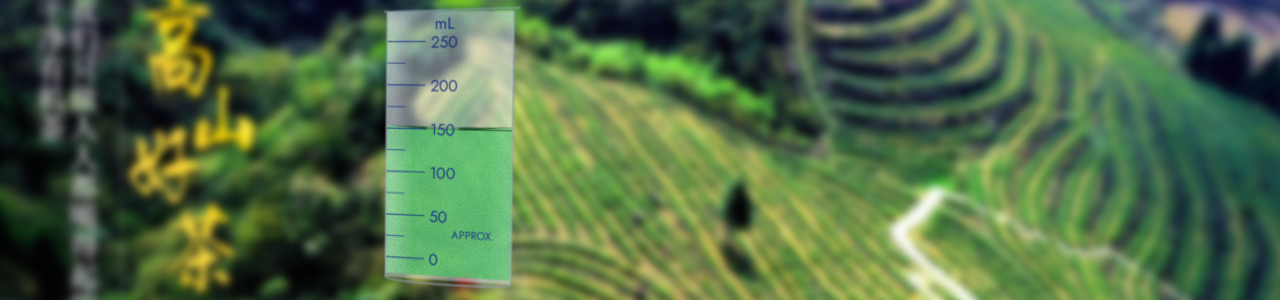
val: 150
